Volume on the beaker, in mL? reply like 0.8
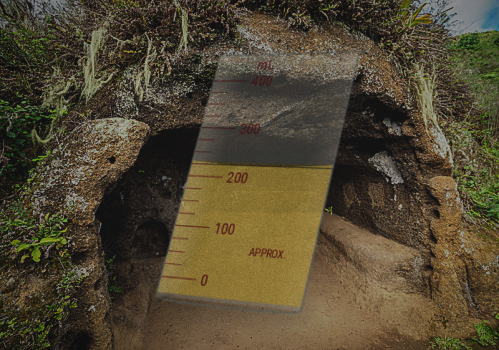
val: 225
